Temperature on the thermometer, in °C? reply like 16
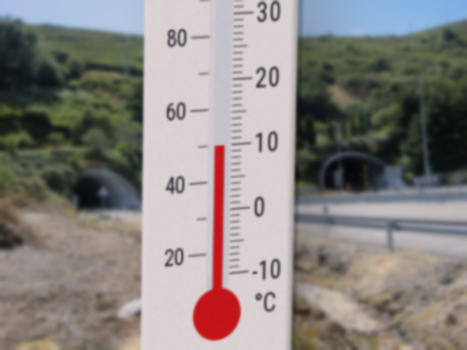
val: 10
